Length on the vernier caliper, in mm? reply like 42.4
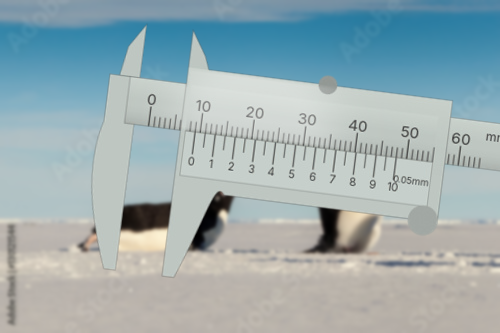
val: 9.0
